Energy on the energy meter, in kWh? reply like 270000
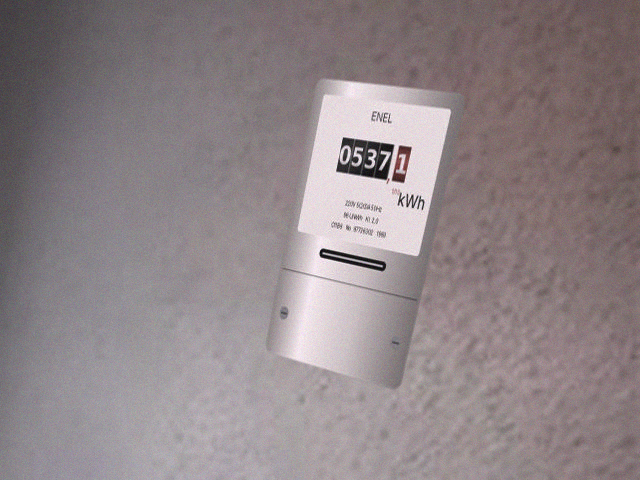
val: 537.1
